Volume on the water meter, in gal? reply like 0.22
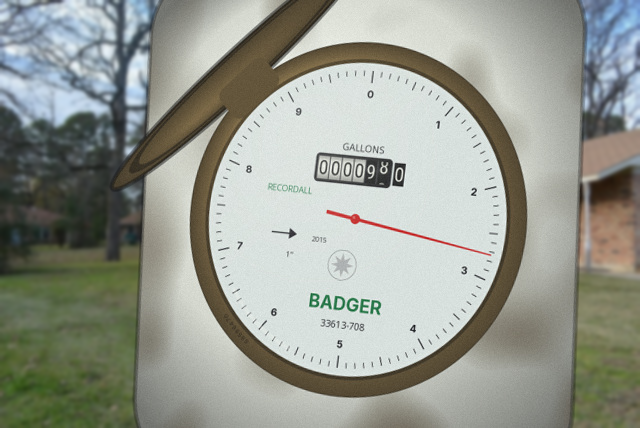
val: 982.7
